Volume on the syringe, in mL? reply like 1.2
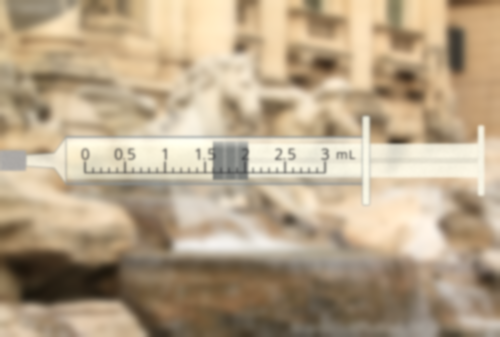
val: 1.6
